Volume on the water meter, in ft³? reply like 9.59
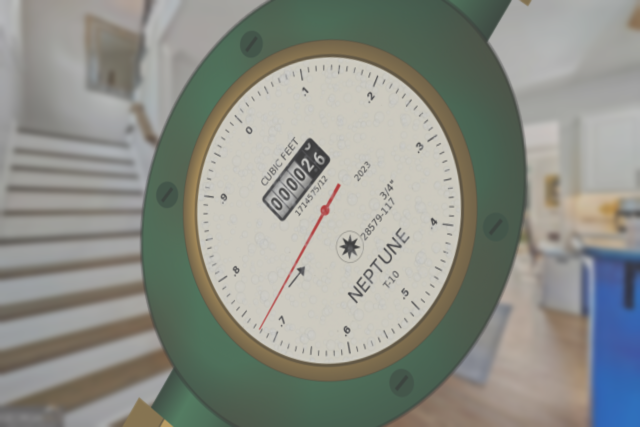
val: 25.72
